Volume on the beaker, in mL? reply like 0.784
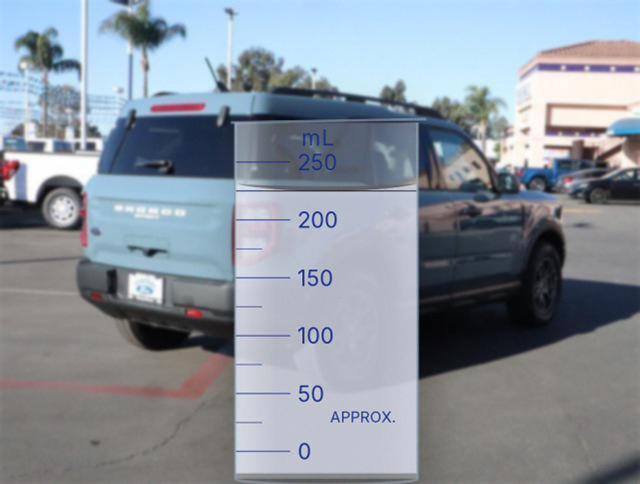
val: 225
